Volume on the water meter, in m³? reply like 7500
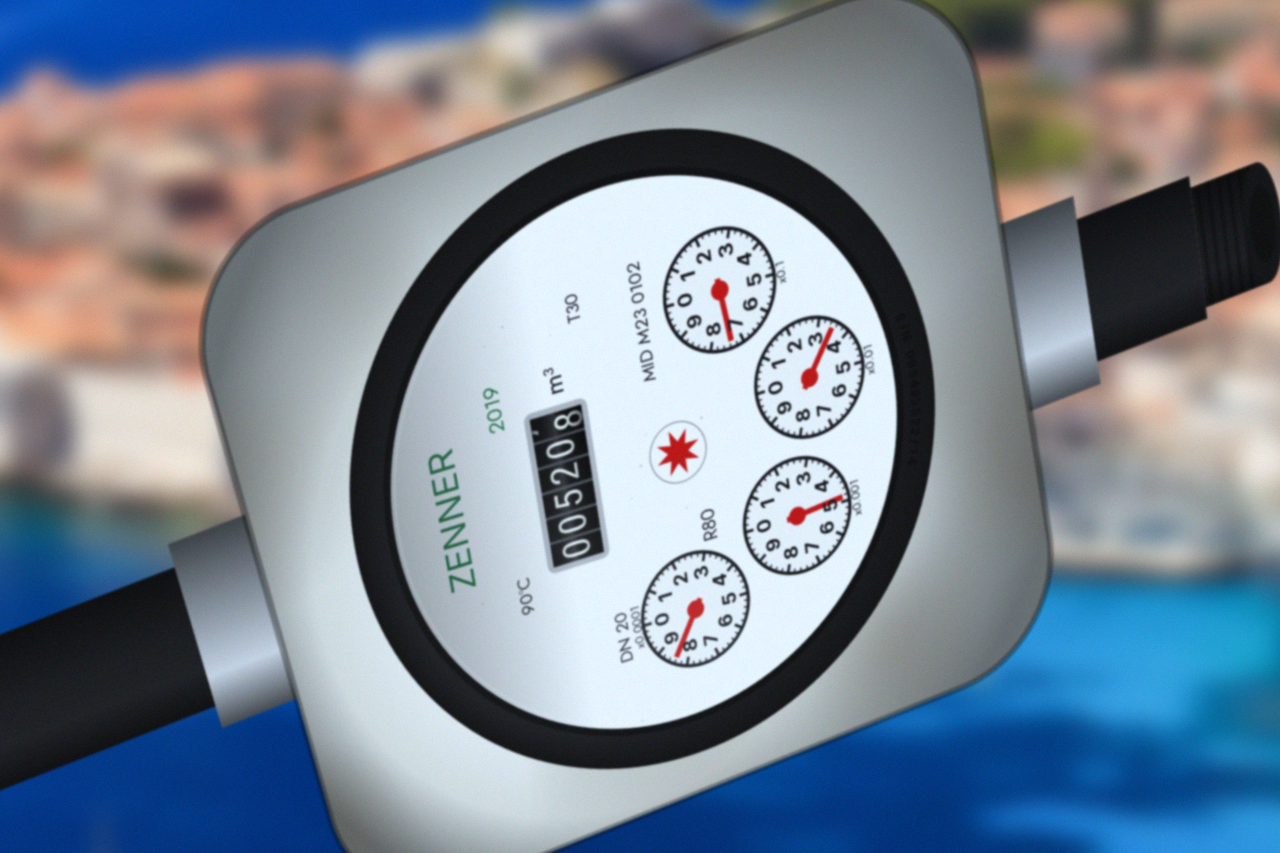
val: 5207.7348
